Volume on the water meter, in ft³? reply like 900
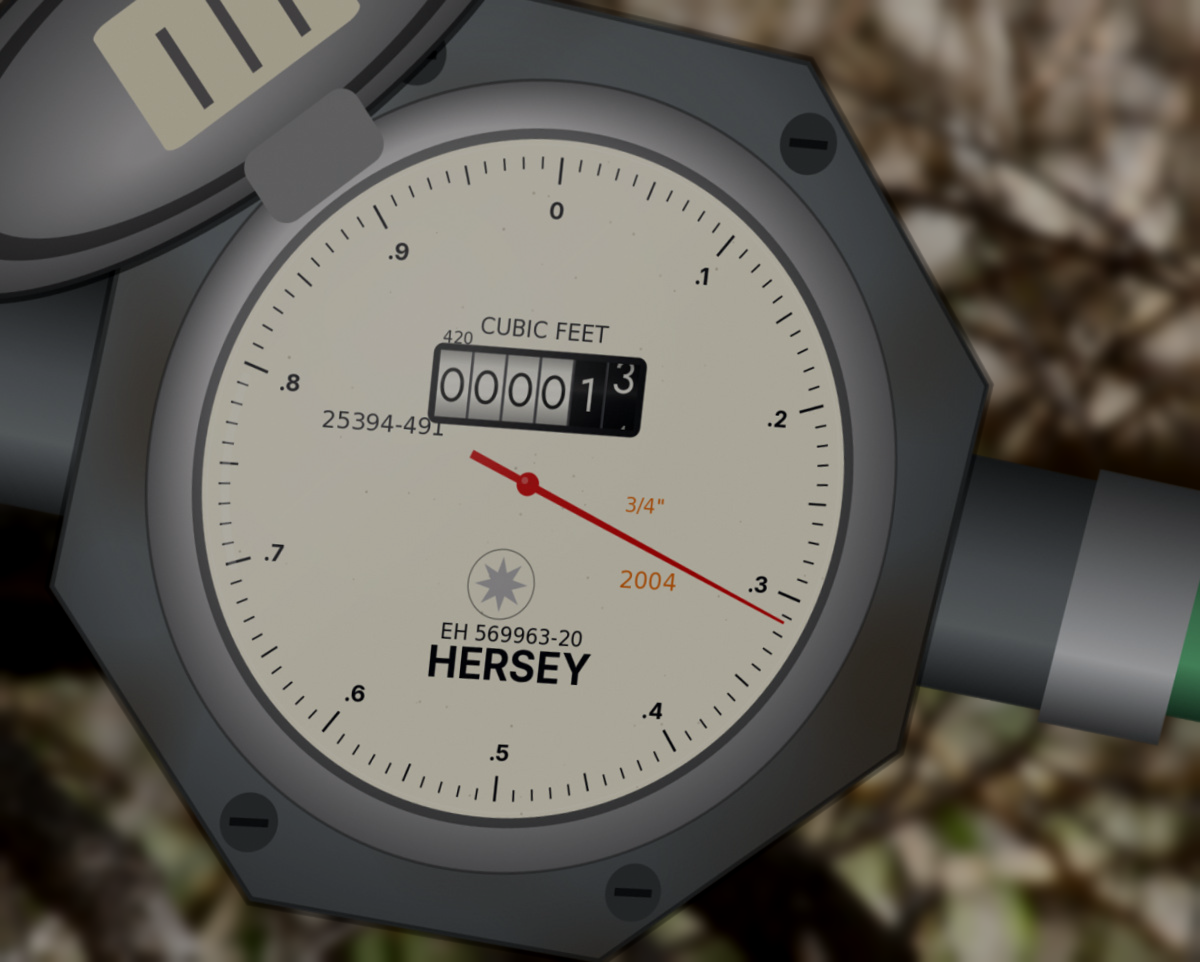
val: 13.31
